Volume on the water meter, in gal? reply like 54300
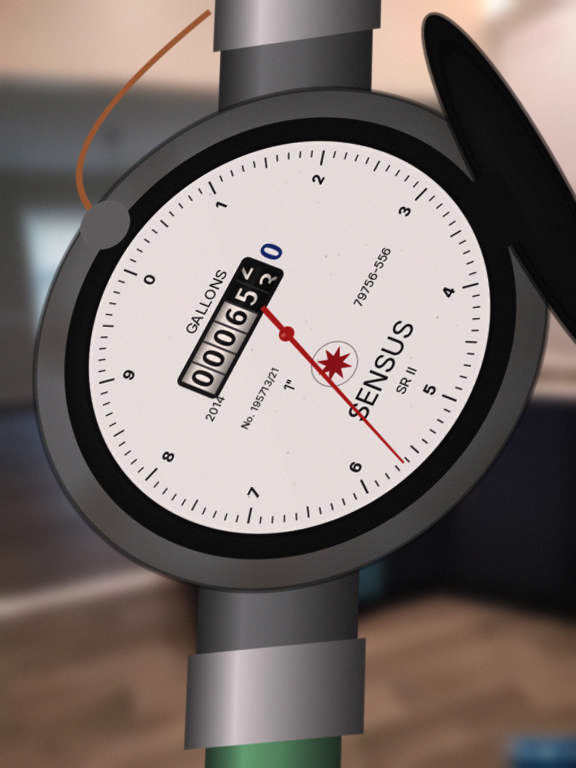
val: 6525.6
